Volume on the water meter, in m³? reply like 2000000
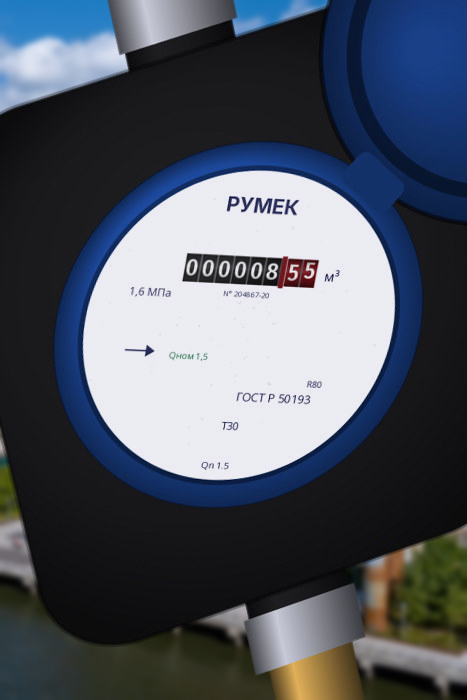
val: 8.55
